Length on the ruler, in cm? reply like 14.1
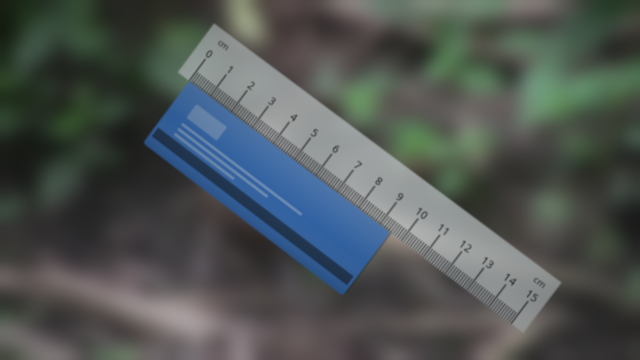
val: 9.5
